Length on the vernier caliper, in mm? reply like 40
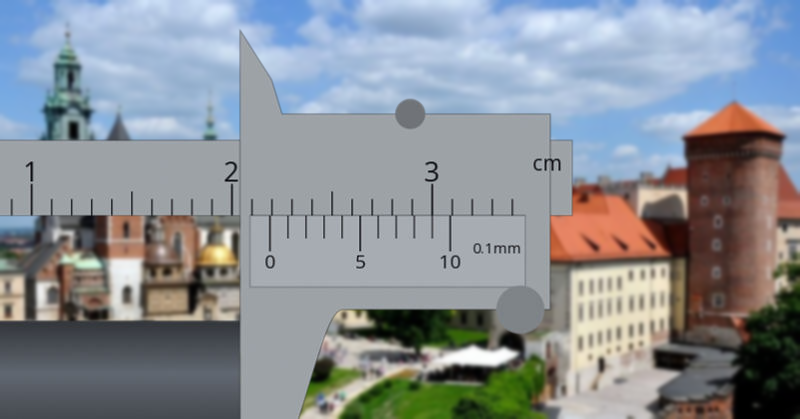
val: 21.9
